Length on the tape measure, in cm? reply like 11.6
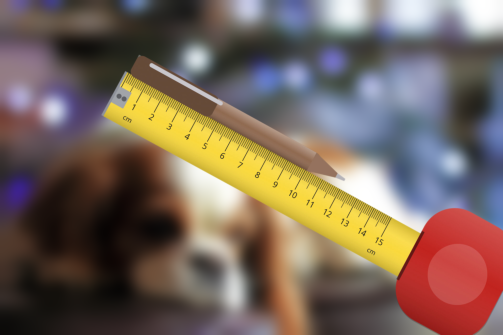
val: 12
